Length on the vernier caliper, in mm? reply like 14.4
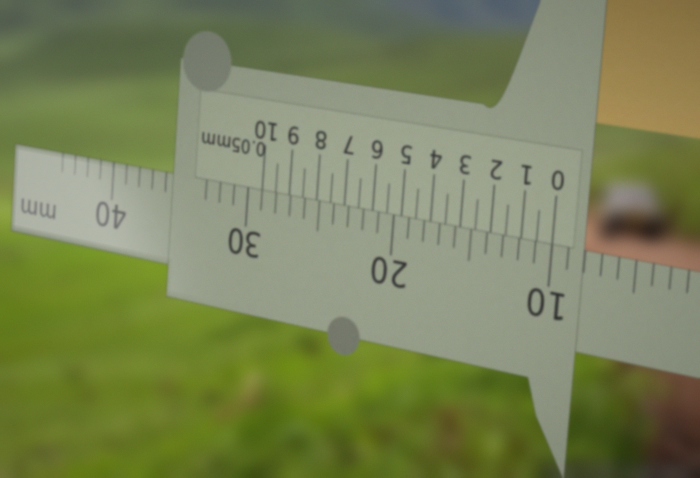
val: 10.0
